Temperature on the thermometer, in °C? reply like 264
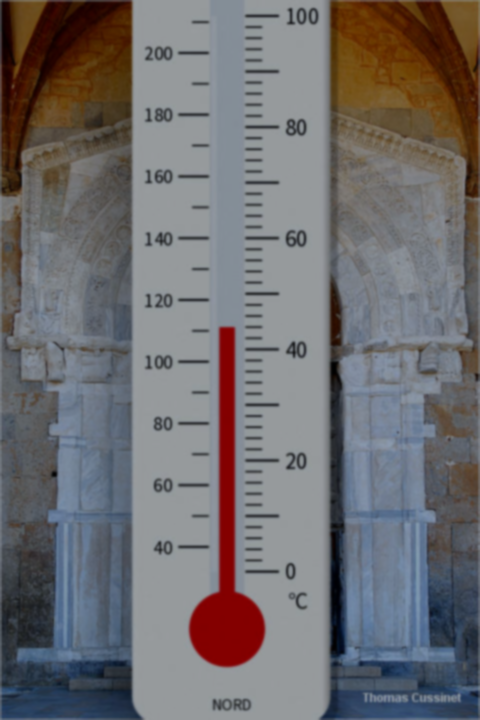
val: 44
